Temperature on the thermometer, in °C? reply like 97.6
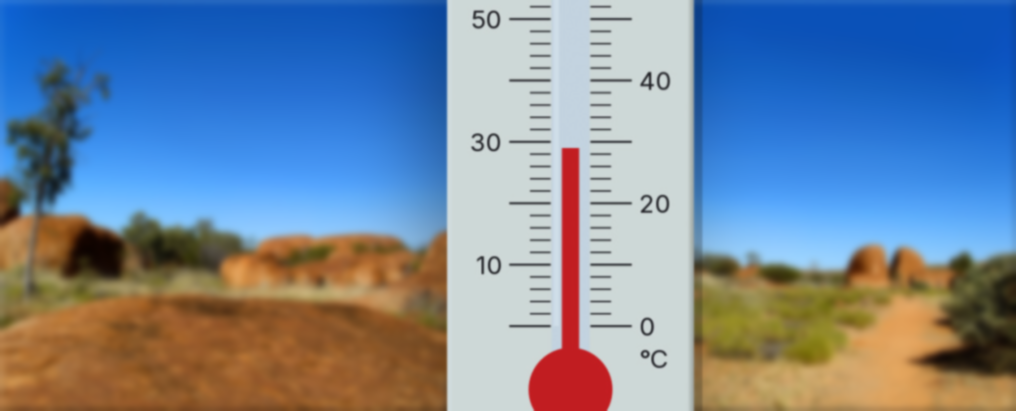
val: 29
